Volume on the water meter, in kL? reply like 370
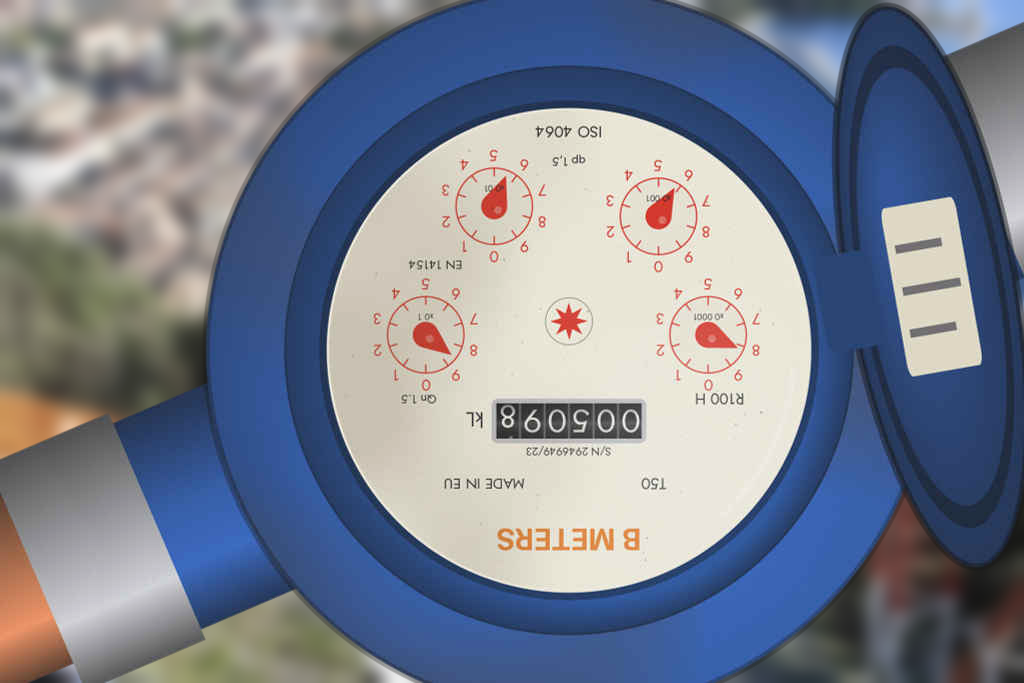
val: 5097.8558
